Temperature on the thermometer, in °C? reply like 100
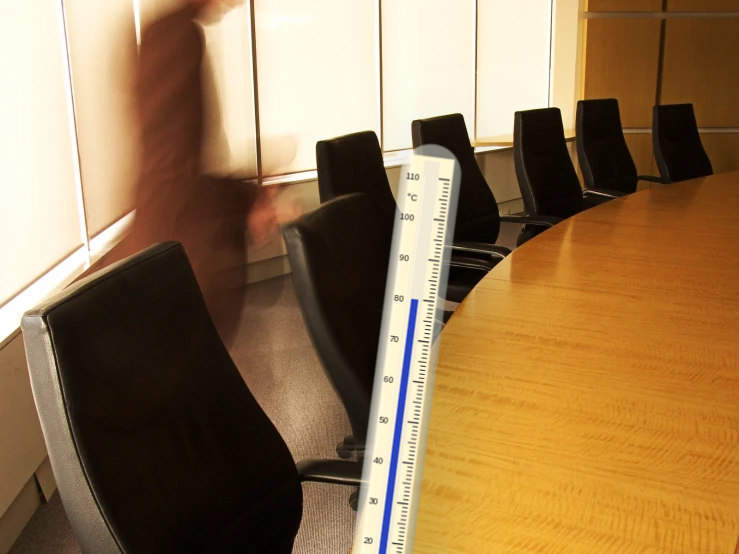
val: 80
